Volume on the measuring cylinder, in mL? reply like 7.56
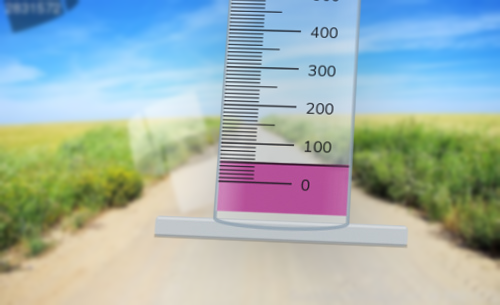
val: 50
